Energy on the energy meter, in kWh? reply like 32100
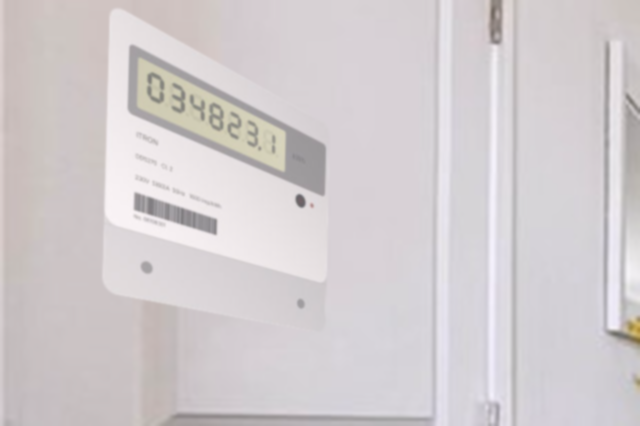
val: 34823.1
